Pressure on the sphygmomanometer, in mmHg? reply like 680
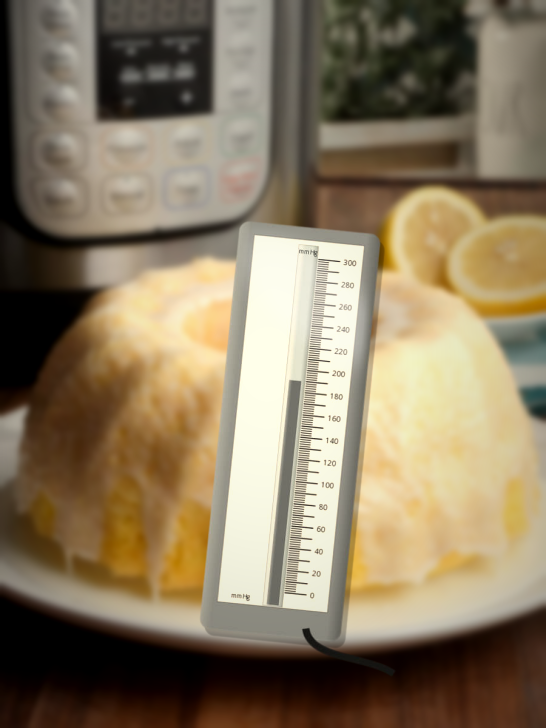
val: 190
